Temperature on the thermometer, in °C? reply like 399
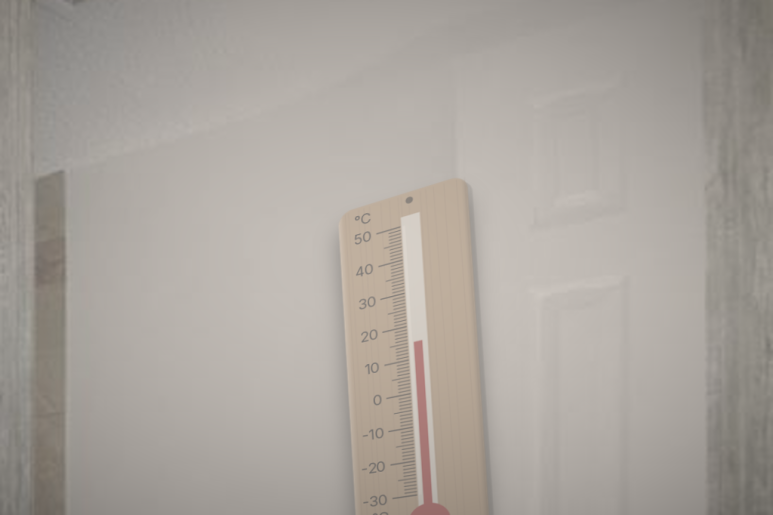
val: 15
